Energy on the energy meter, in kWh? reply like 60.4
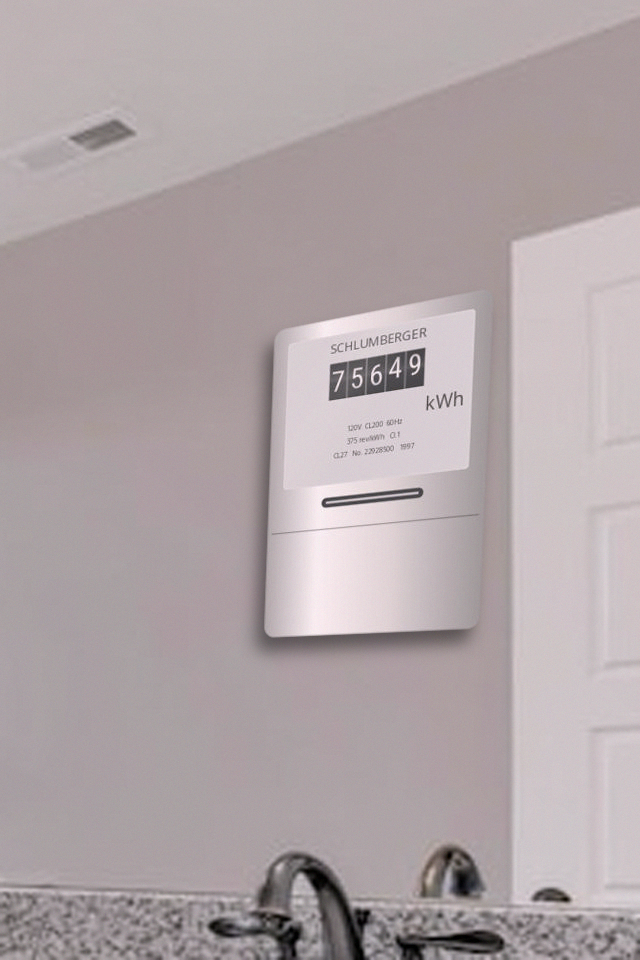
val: 75649
